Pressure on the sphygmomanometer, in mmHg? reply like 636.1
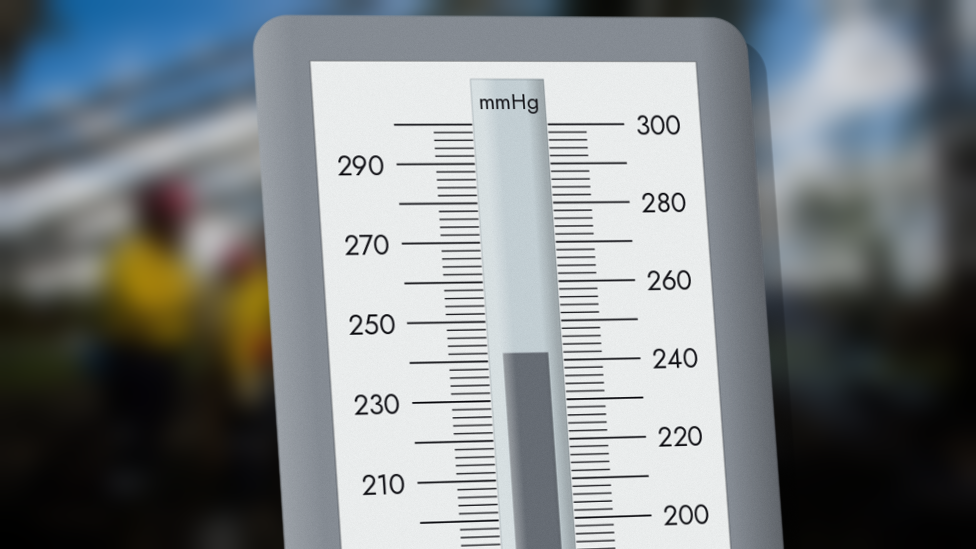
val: 242
